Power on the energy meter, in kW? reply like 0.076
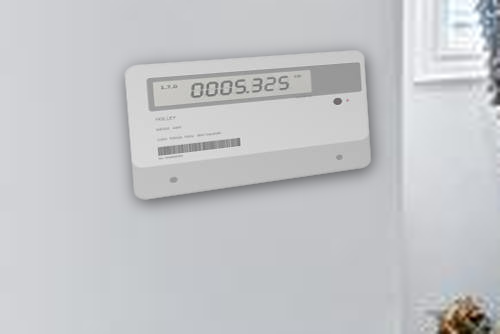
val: 5.325
